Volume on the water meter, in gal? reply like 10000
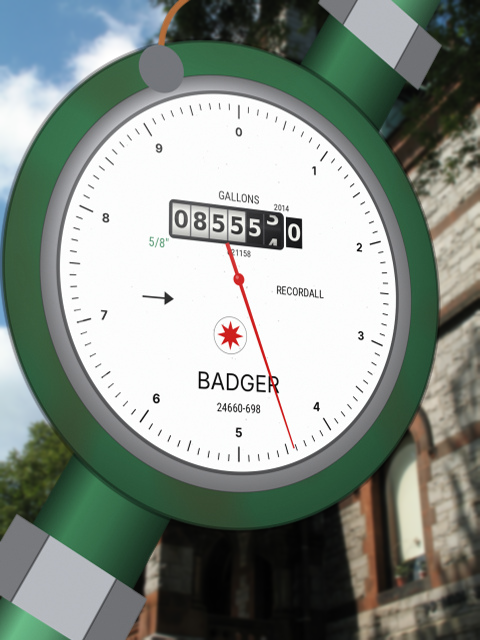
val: 855534.4
